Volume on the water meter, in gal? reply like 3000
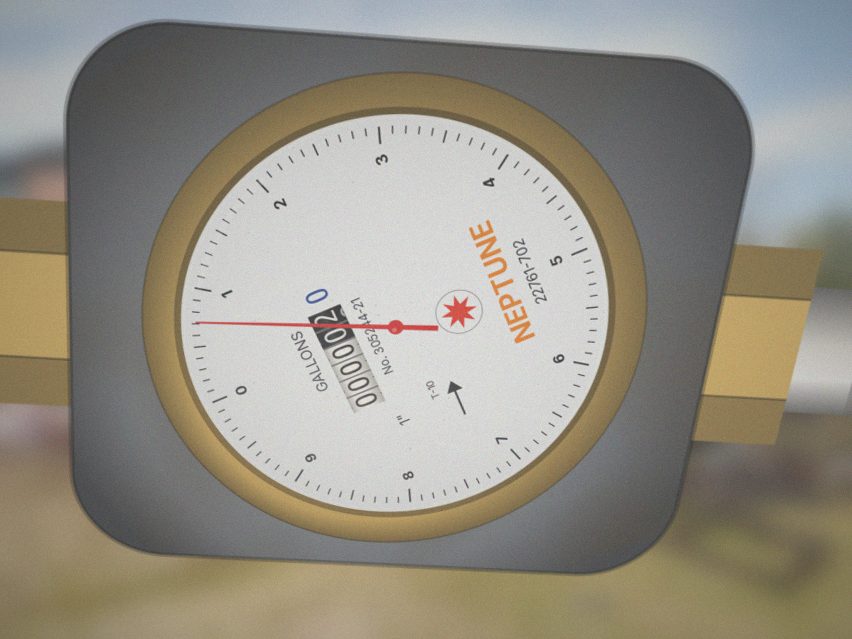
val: 20.7
